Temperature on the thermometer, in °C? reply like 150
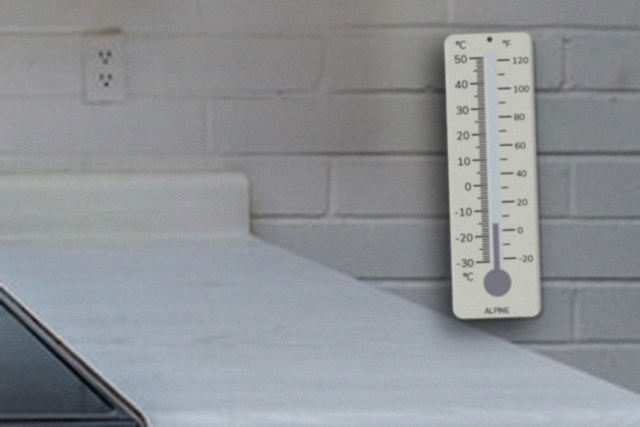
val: -15
